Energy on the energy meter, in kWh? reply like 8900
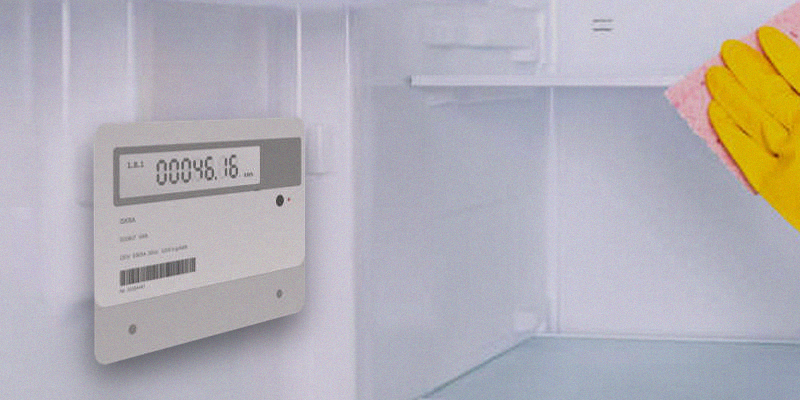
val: 46.16
